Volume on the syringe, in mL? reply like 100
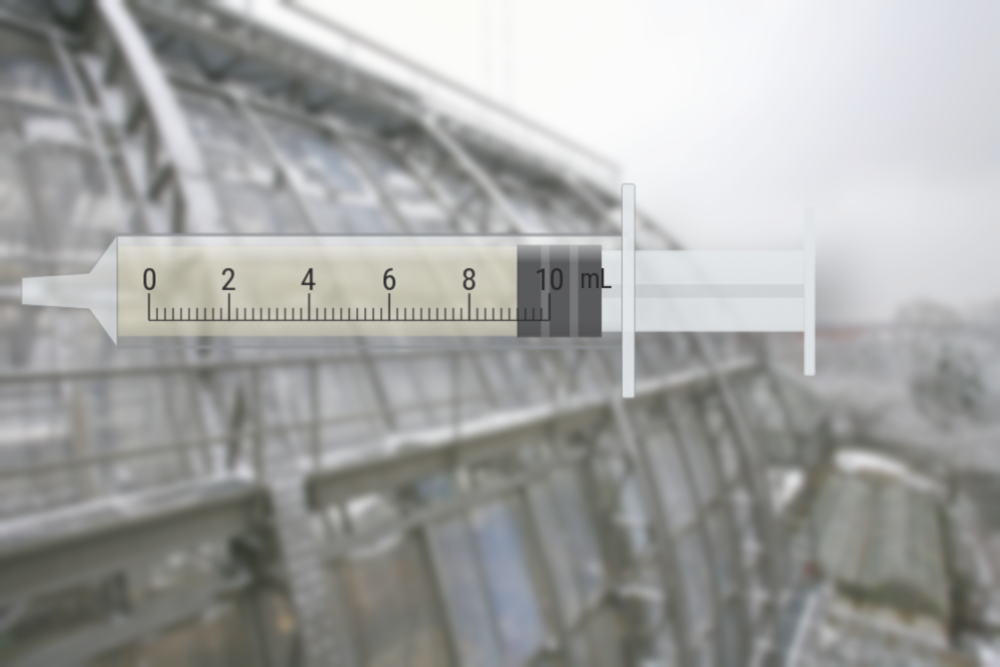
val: 9.2
